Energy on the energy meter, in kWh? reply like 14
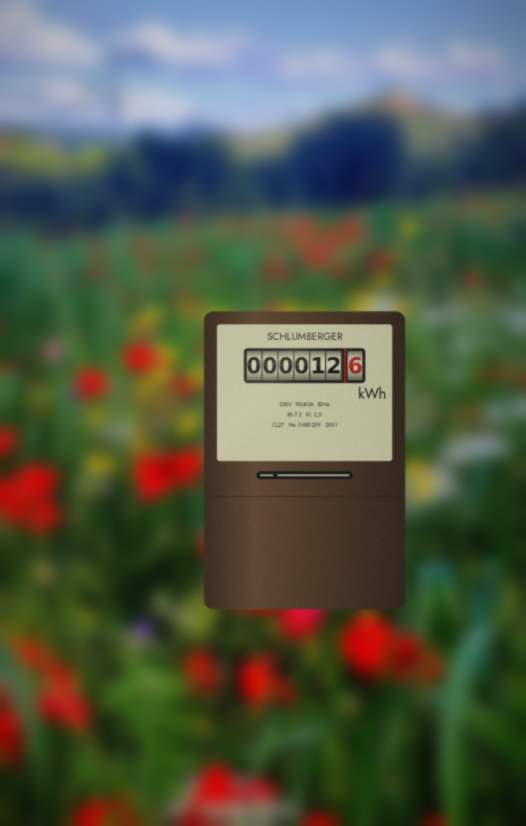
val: 12.6
